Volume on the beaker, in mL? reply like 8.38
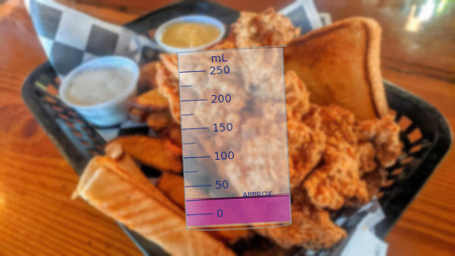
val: 25
